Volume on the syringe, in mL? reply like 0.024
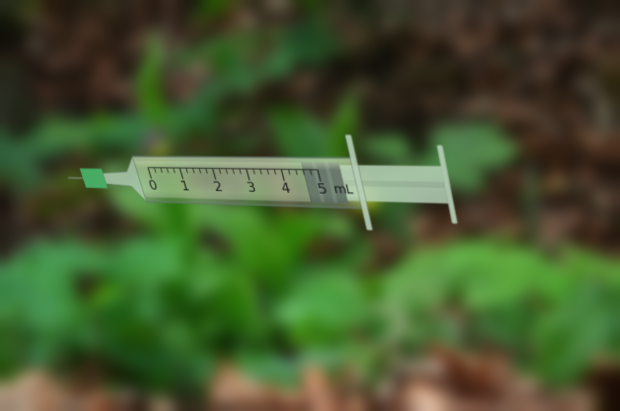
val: 4.6
